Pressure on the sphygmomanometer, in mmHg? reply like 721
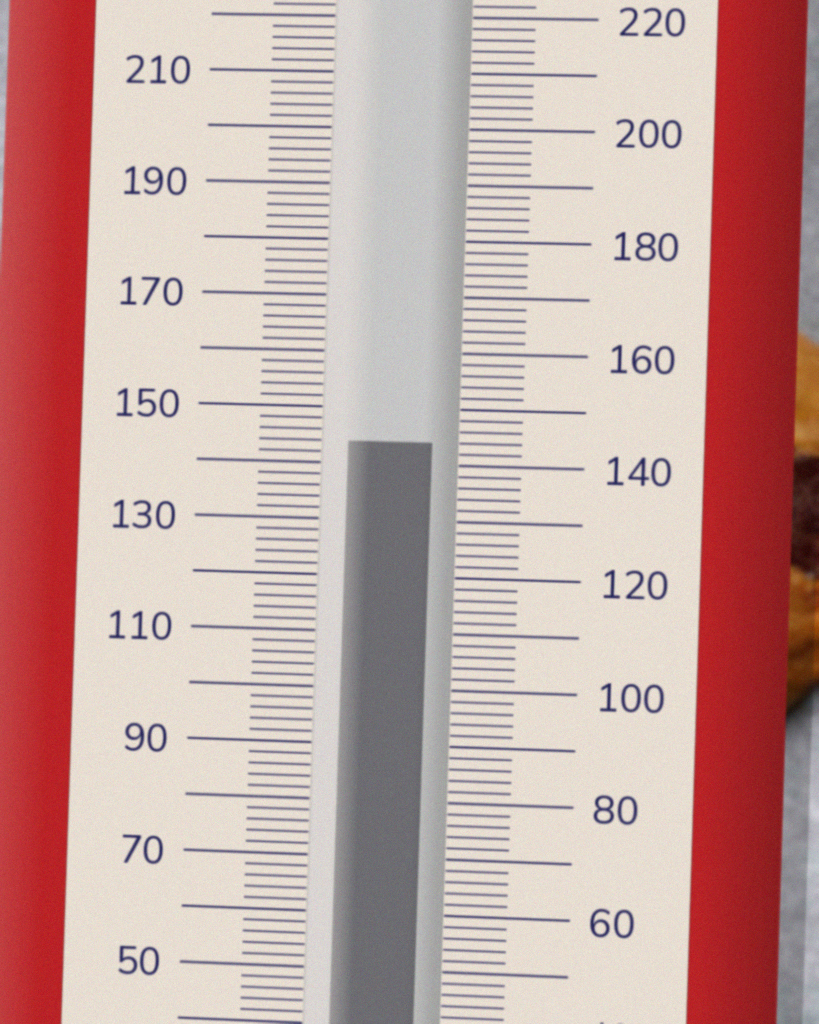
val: 144
